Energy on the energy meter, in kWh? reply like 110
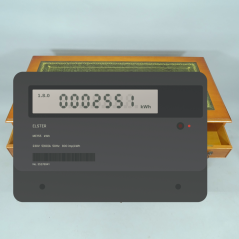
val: 2551
